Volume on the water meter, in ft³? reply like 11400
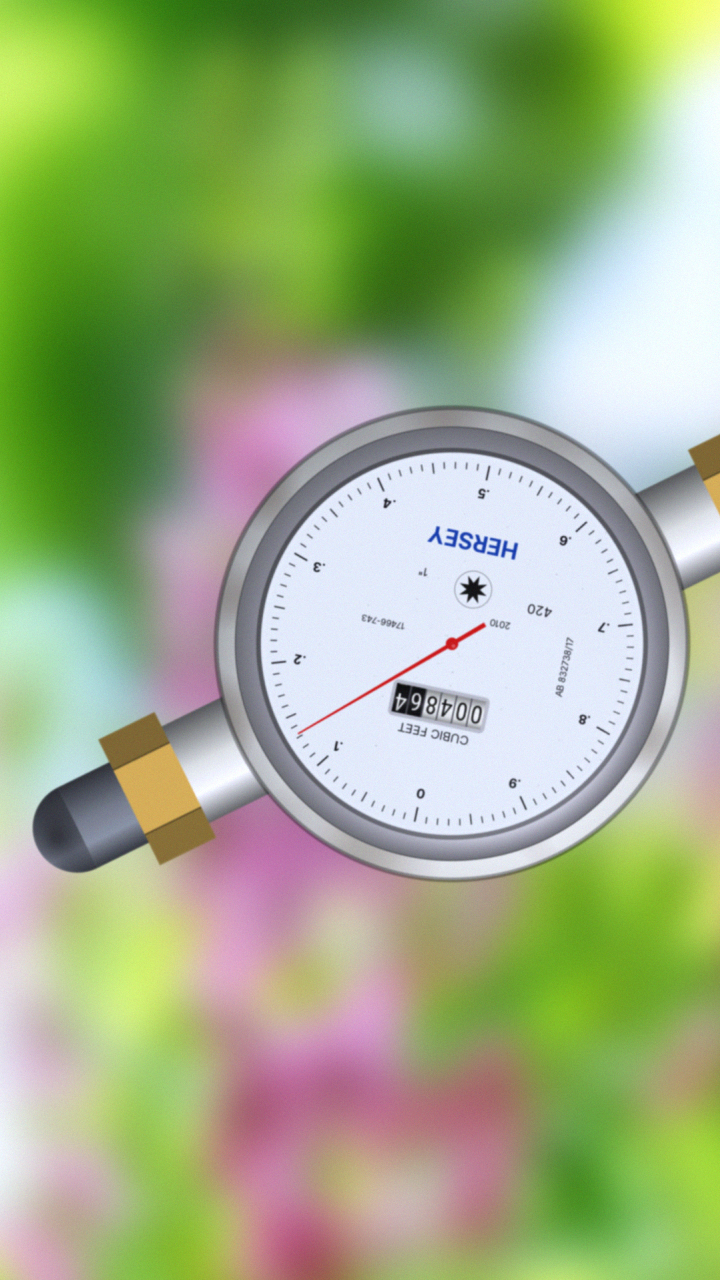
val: 4864.13
